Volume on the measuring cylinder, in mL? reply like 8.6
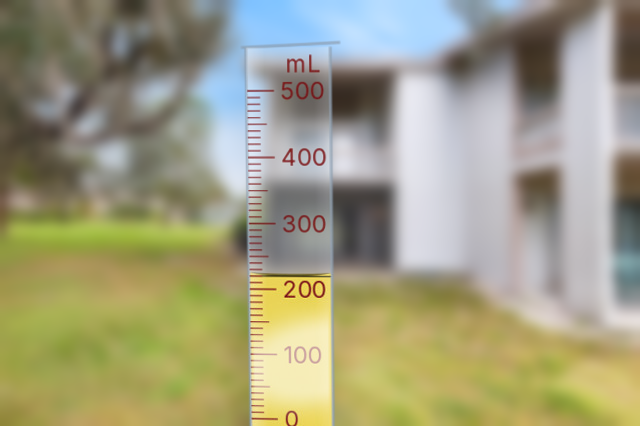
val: 220
